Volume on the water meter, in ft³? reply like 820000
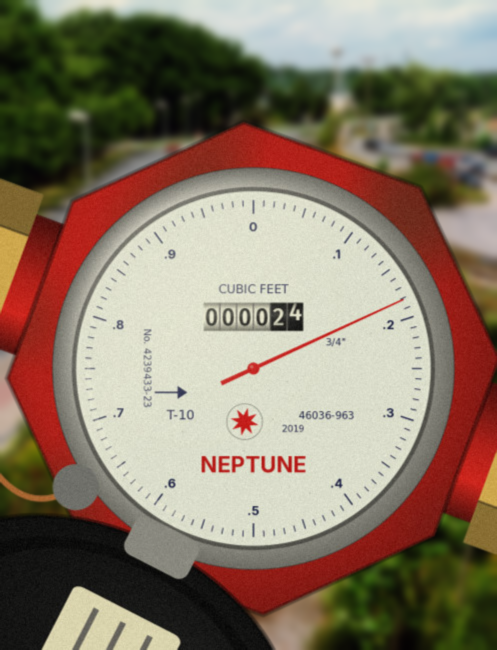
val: 24.18
